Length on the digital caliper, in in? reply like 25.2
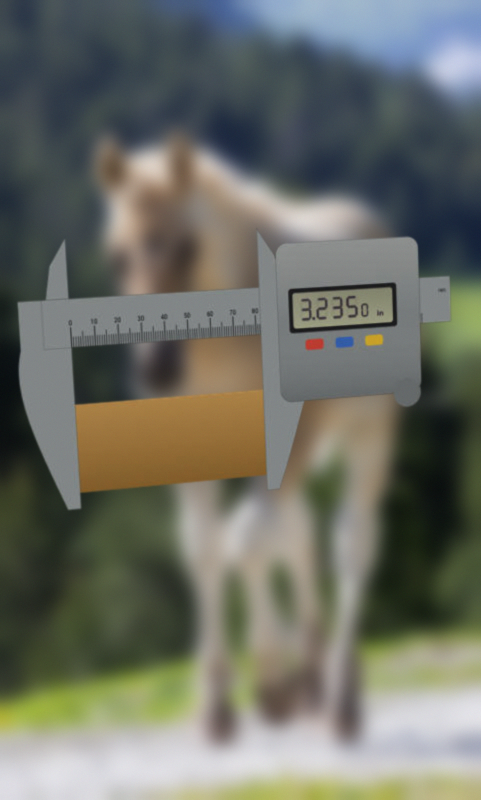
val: 3.2350
